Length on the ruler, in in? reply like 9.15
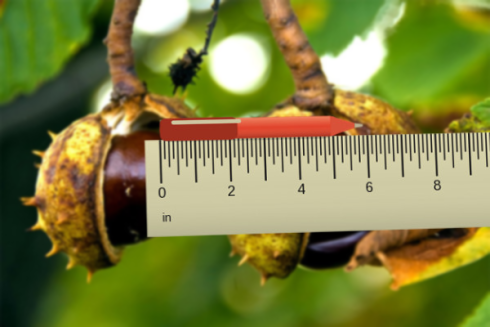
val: 5.875
